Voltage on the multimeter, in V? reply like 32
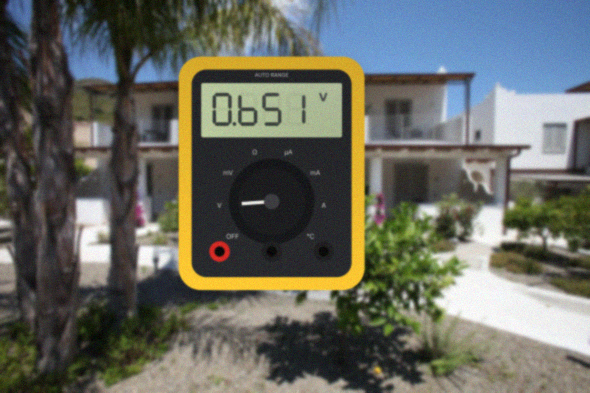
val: 0.651
